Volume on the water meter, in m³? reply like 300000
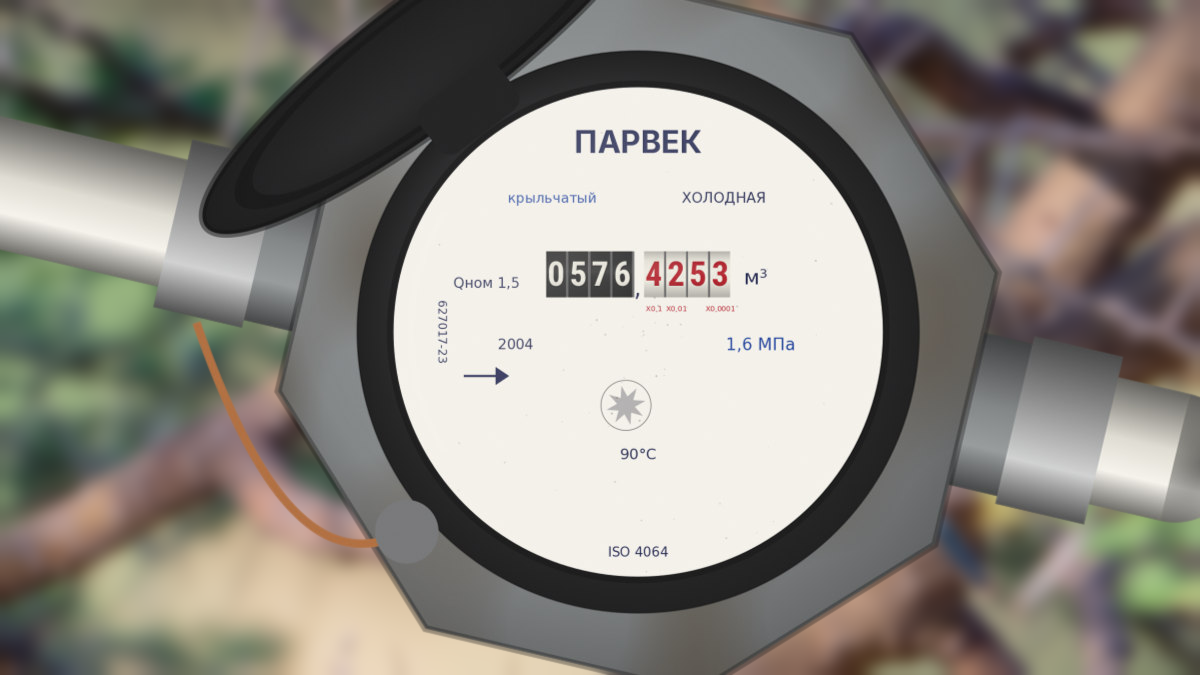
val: 576.4253
